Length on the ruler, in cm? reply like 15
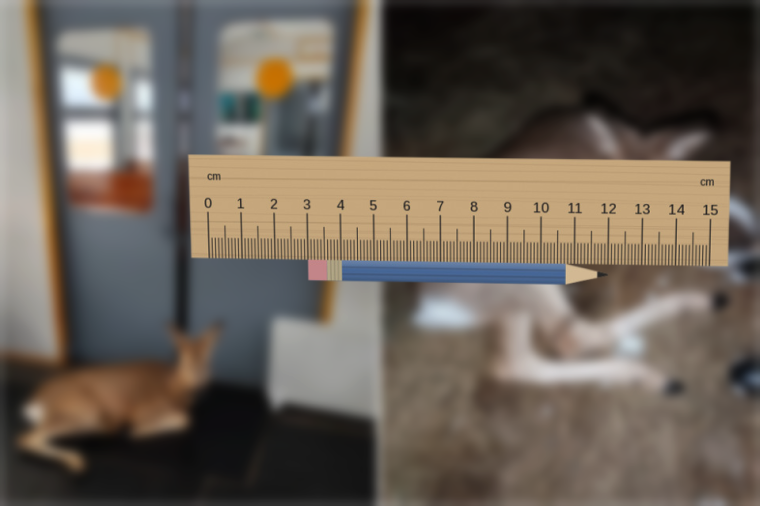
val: 9
